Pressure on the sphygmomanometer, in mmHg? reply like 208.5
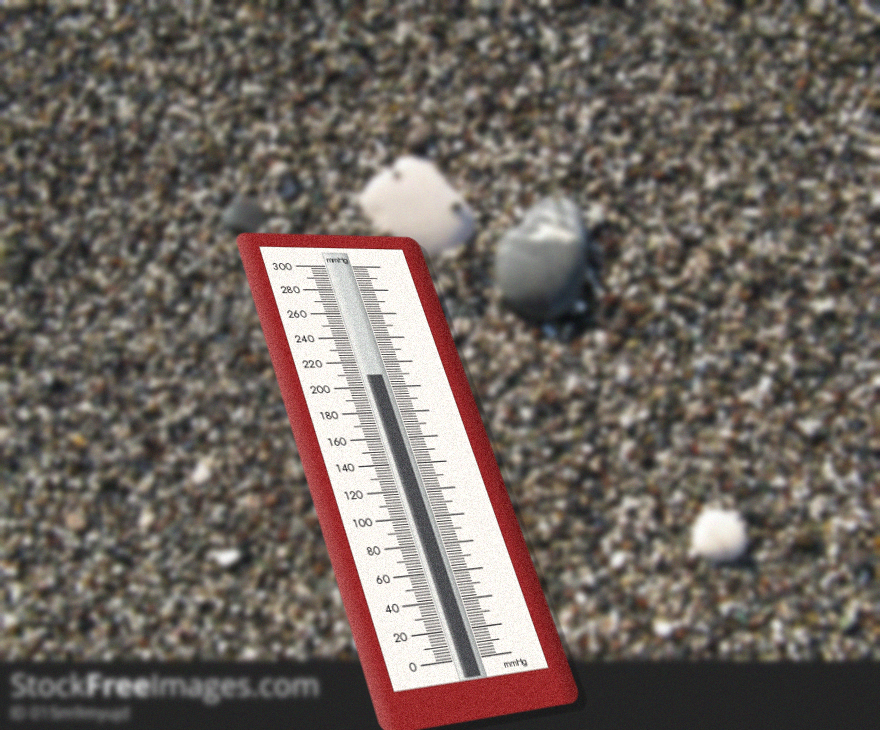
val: 210
